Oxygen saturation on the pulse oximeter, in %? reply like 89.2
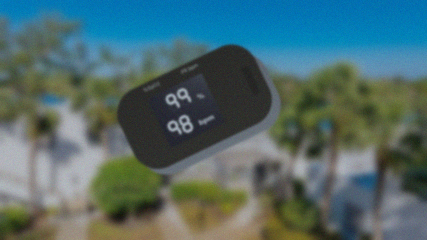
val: 99
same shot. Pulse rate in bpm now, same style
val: 98
